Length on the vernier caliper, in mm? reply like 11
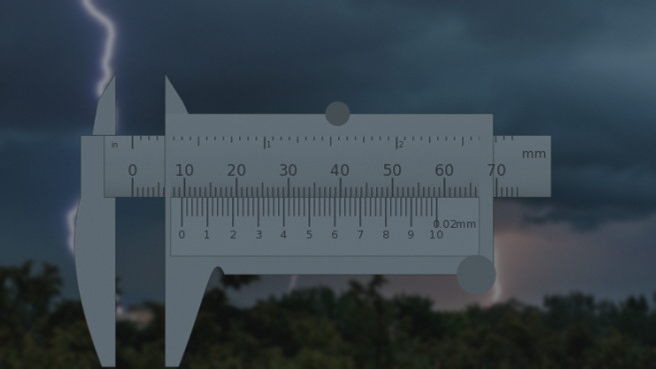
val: 9.5
